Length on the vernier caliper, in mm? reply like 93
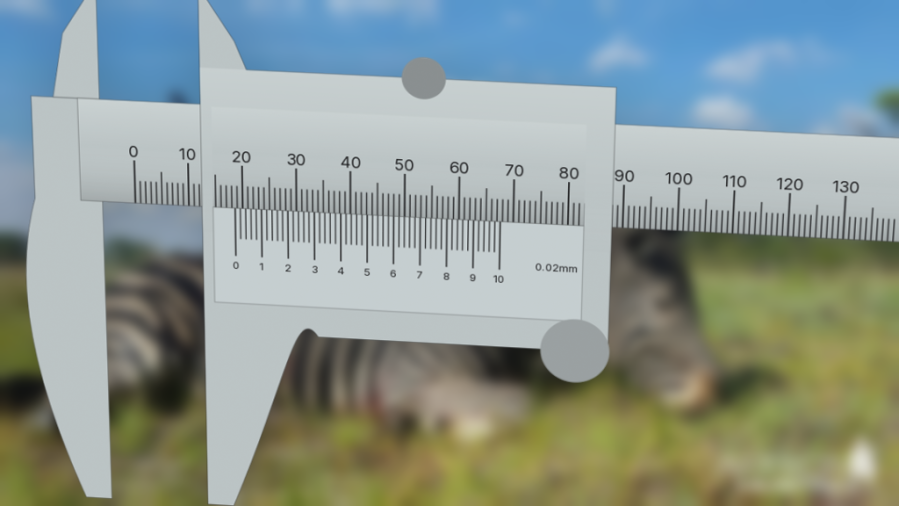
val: 18.6
